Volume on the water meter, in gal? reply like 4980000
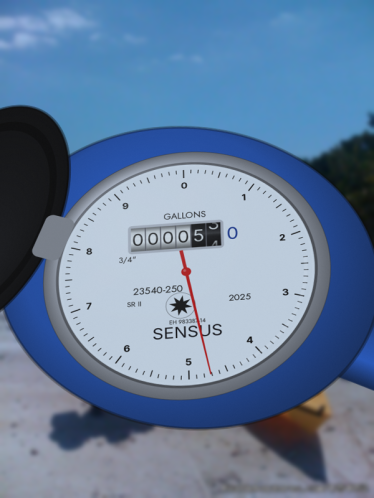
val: 534.7
